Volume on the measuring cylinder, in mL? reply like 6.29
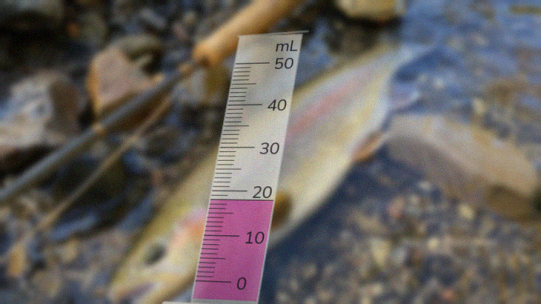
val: 18
